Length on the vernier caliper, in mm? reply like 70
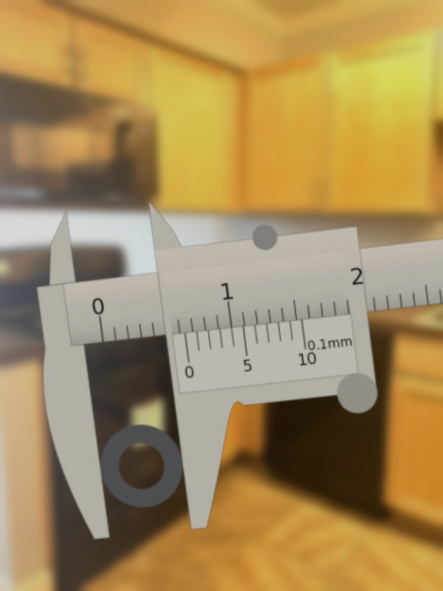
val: 6.4
